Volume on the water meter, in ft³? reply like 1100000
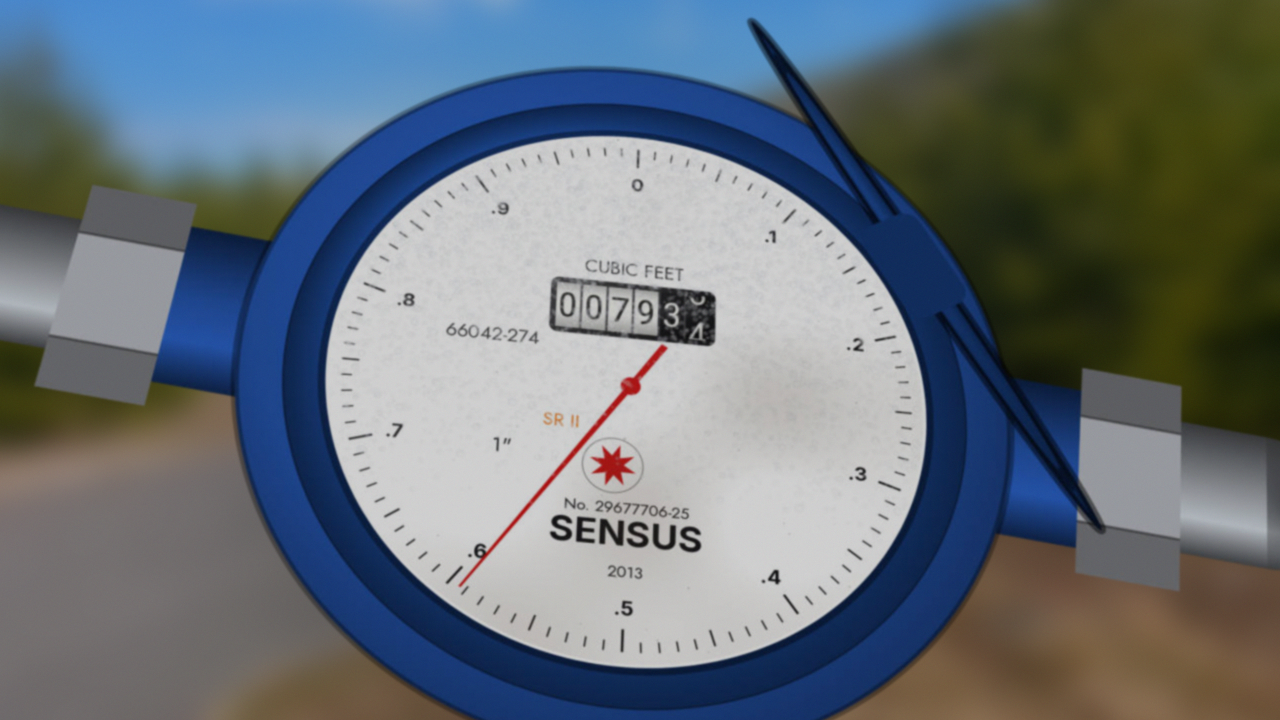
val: 7933.59
